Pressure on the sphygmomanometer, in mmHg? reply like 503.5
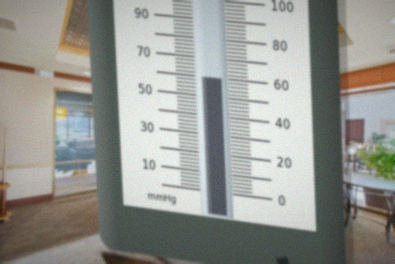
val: 60
